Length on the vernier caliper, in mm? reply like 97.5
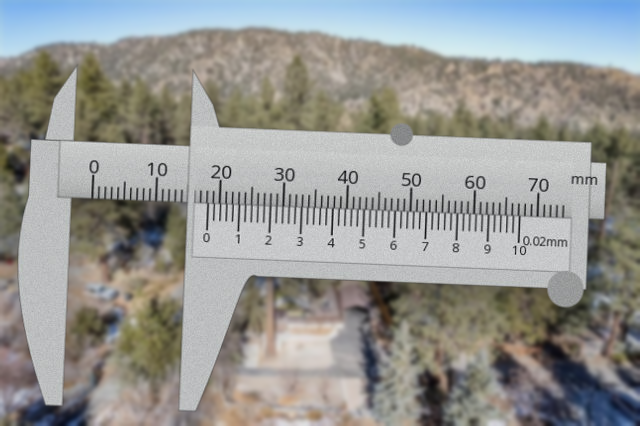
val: 18.2
